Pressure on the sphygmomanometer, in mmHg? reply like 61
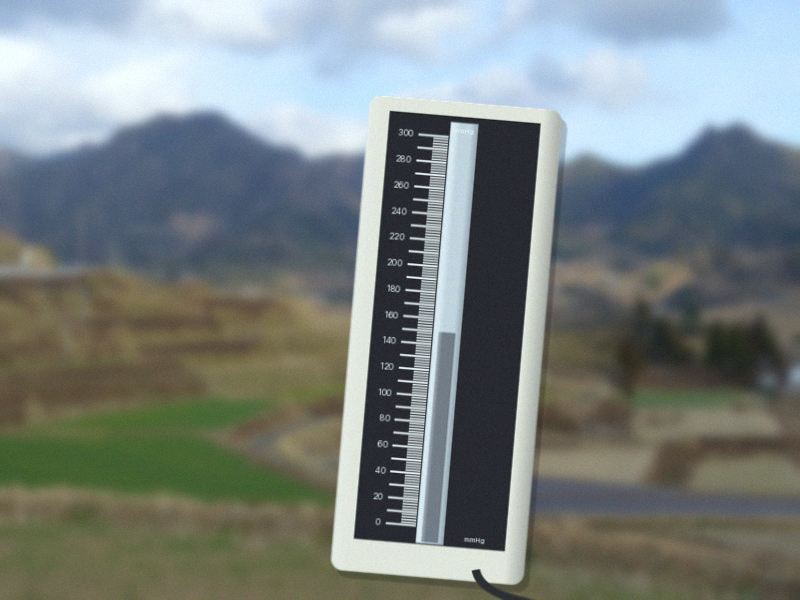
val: 150
